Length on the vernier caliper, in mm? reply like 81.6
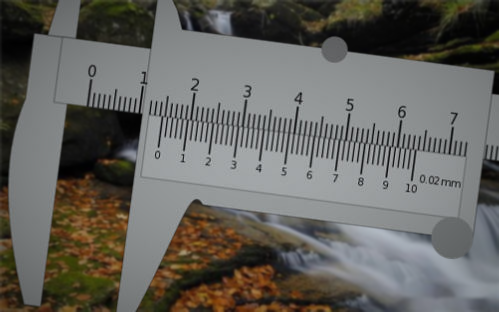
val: 14.5
